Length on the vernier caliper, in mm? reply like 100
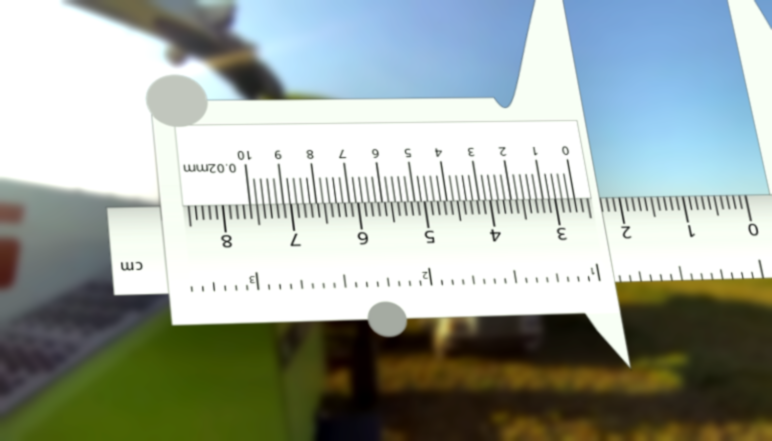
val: 27.0
